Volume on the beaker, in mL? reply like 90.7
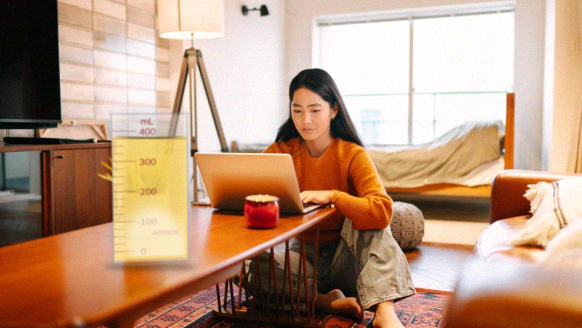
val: 375
